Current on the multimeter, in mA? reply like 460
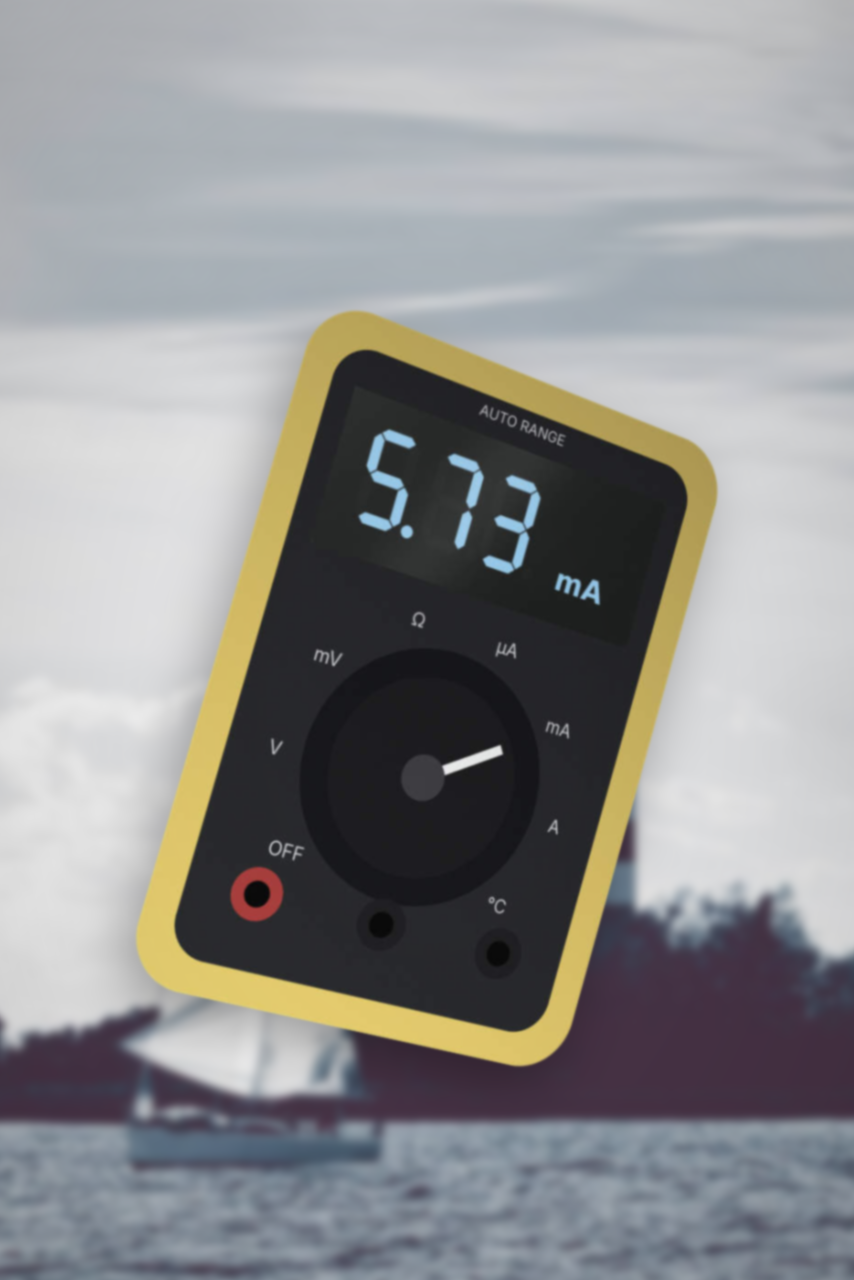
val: 5.73
